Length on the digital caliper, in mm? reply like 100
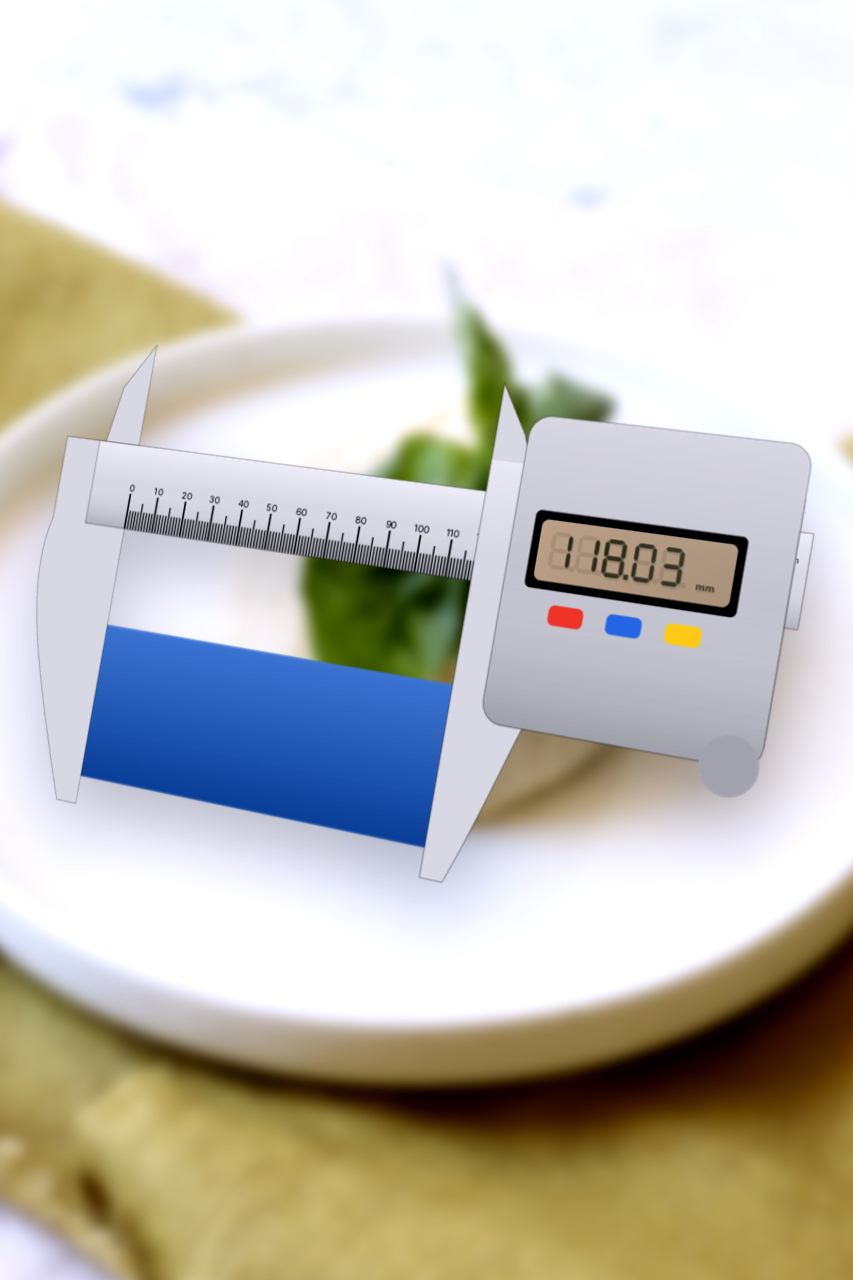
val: 118.03
